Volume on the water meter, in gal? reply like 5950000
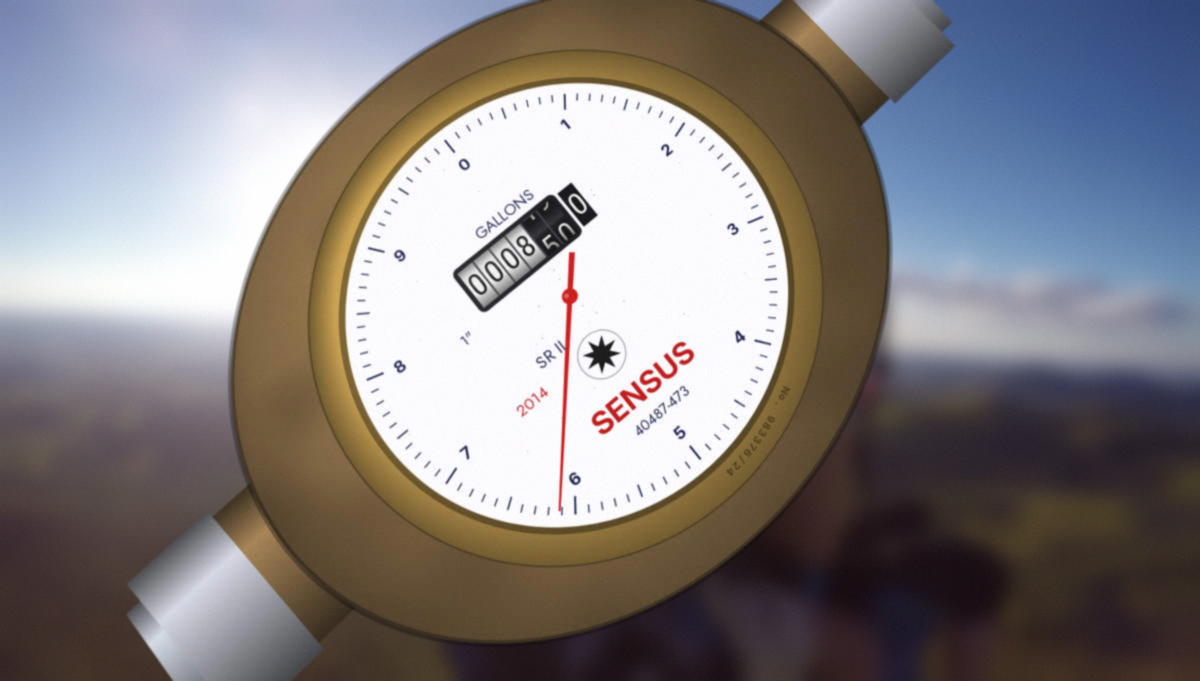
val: 8496.1
